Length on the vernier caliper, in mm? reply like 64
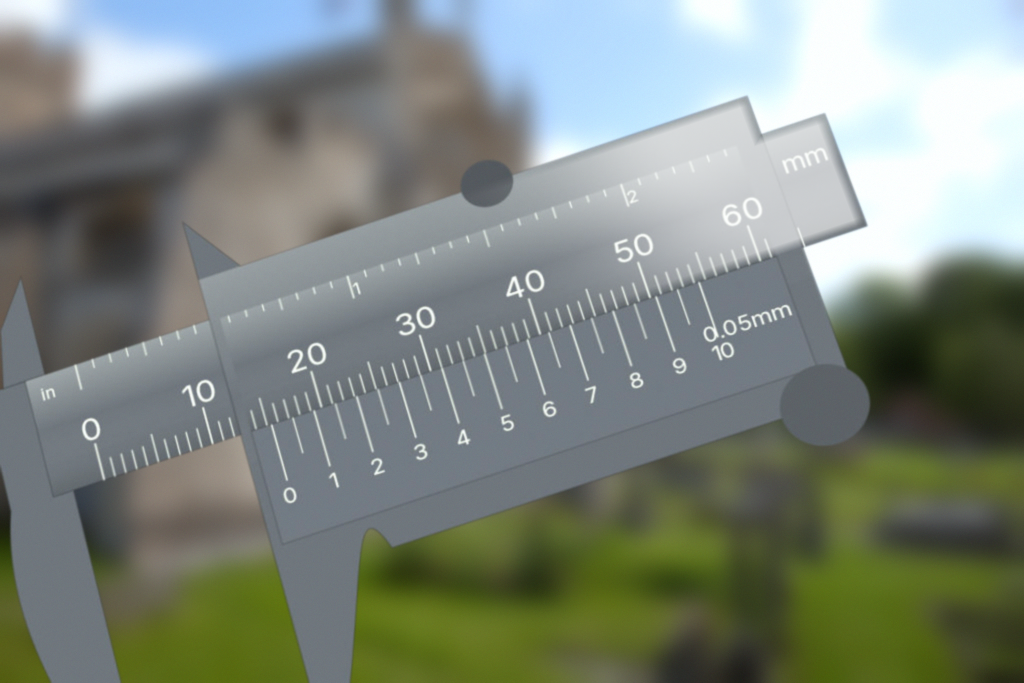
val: 15.4
